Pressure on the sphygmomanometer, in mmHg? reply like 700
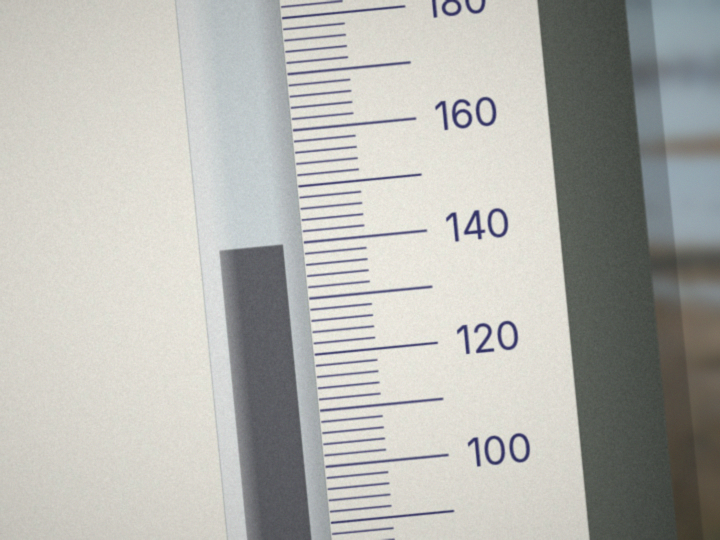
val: 140
